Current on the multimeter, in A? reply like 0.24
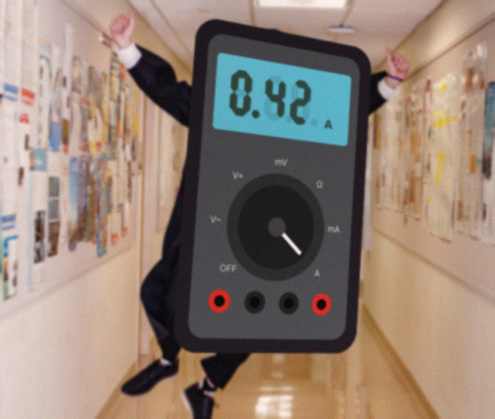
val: 0.42
